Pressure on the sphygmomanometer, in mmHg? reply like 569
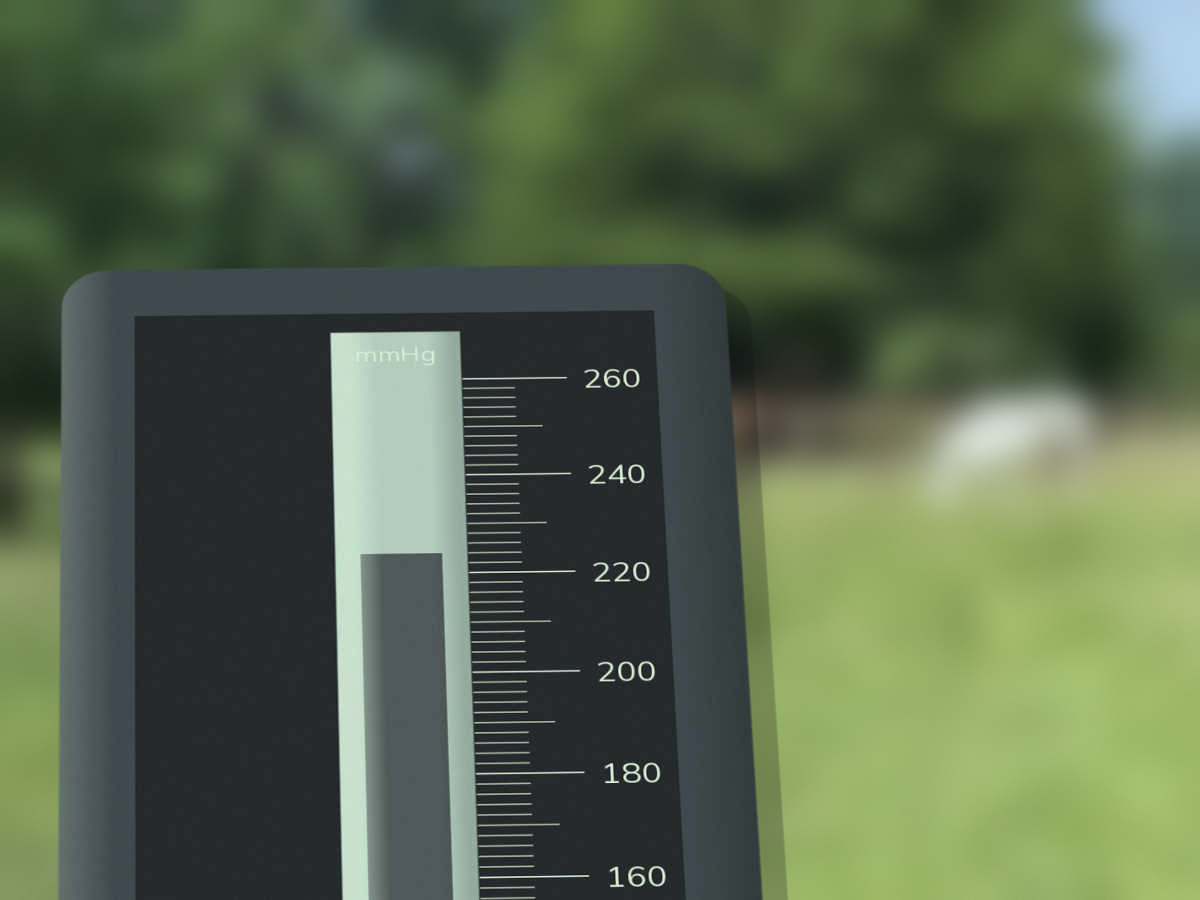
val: 224
